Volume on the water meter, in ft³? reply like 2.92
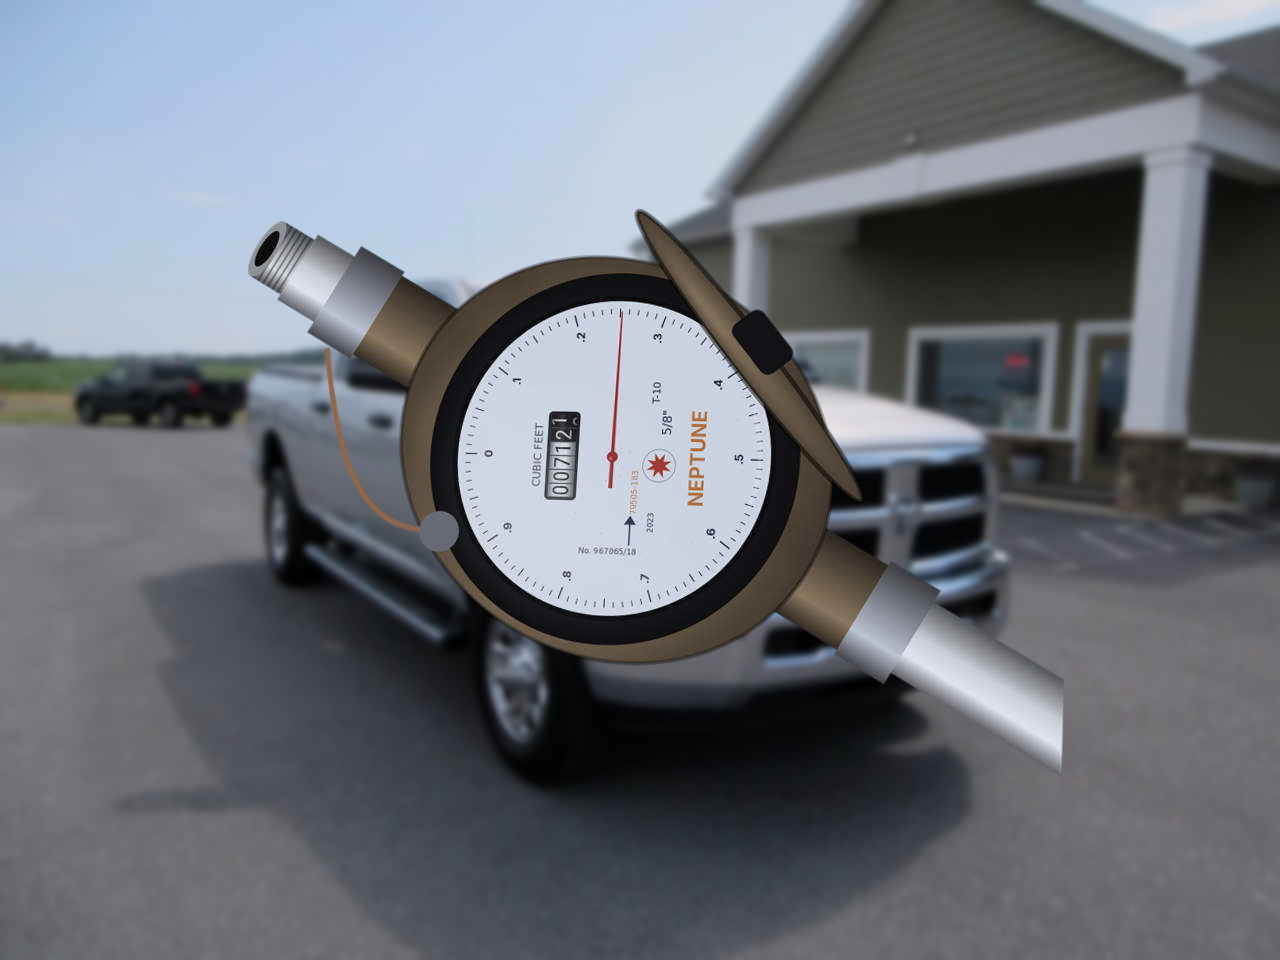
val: 7121.25
